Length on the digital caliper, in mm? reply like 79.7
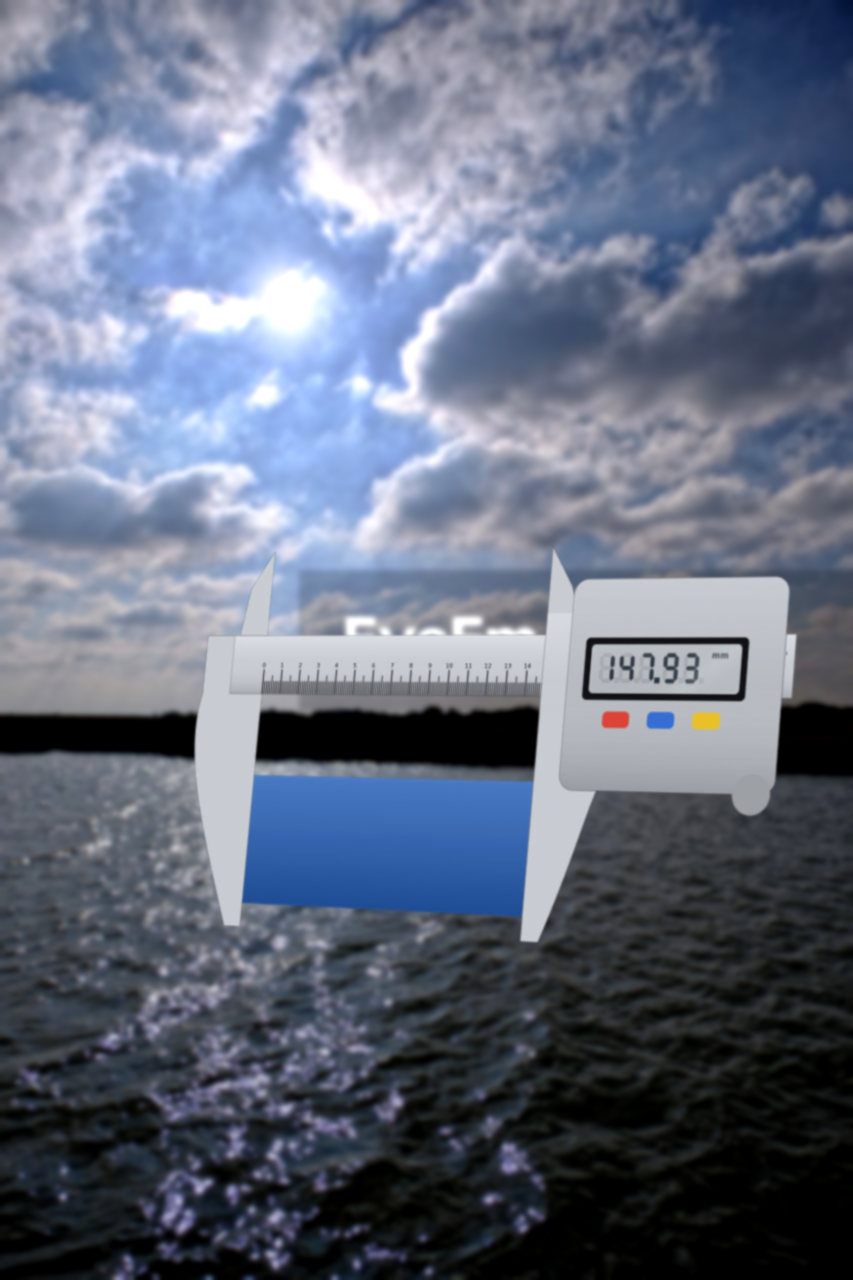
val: 147.93
